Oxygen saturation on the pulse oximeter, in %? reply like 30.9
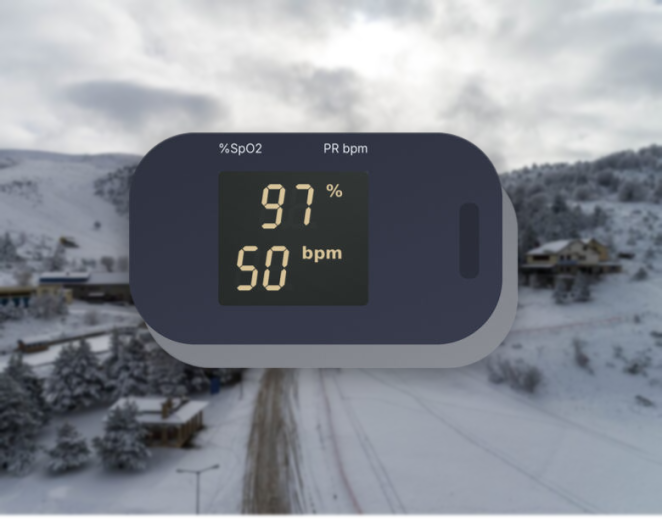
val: 97
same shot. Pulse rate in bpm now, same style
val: 50
